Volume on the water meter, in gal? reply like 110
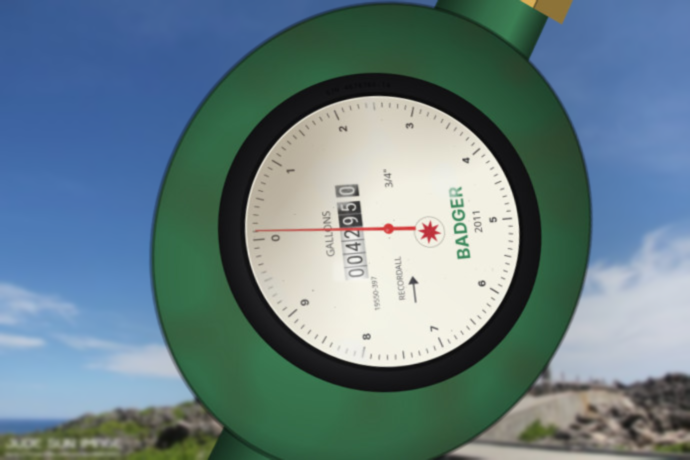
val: 42950.1
